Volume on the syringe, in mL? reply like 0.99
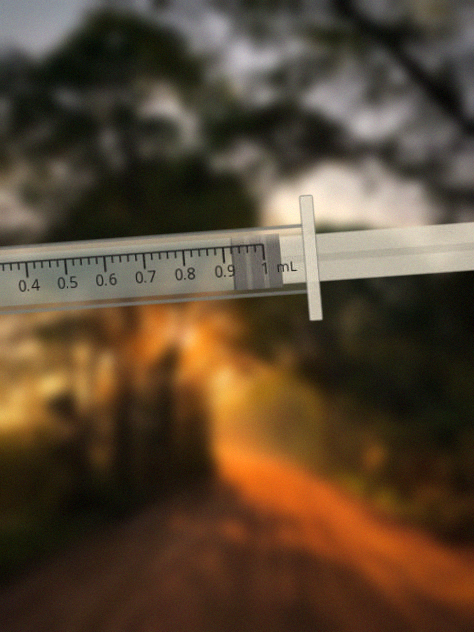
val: 0.92
